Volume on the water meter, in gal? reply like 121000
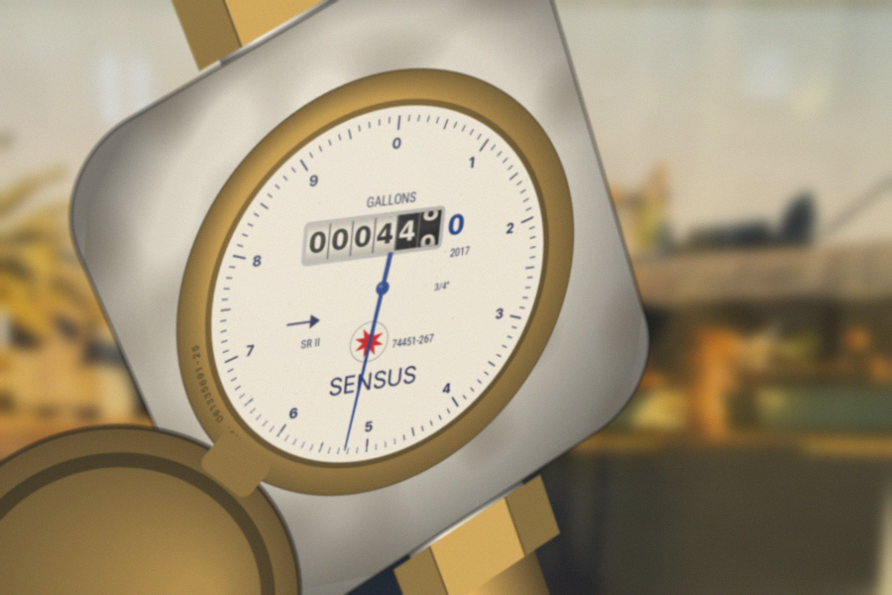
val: 4485.2
